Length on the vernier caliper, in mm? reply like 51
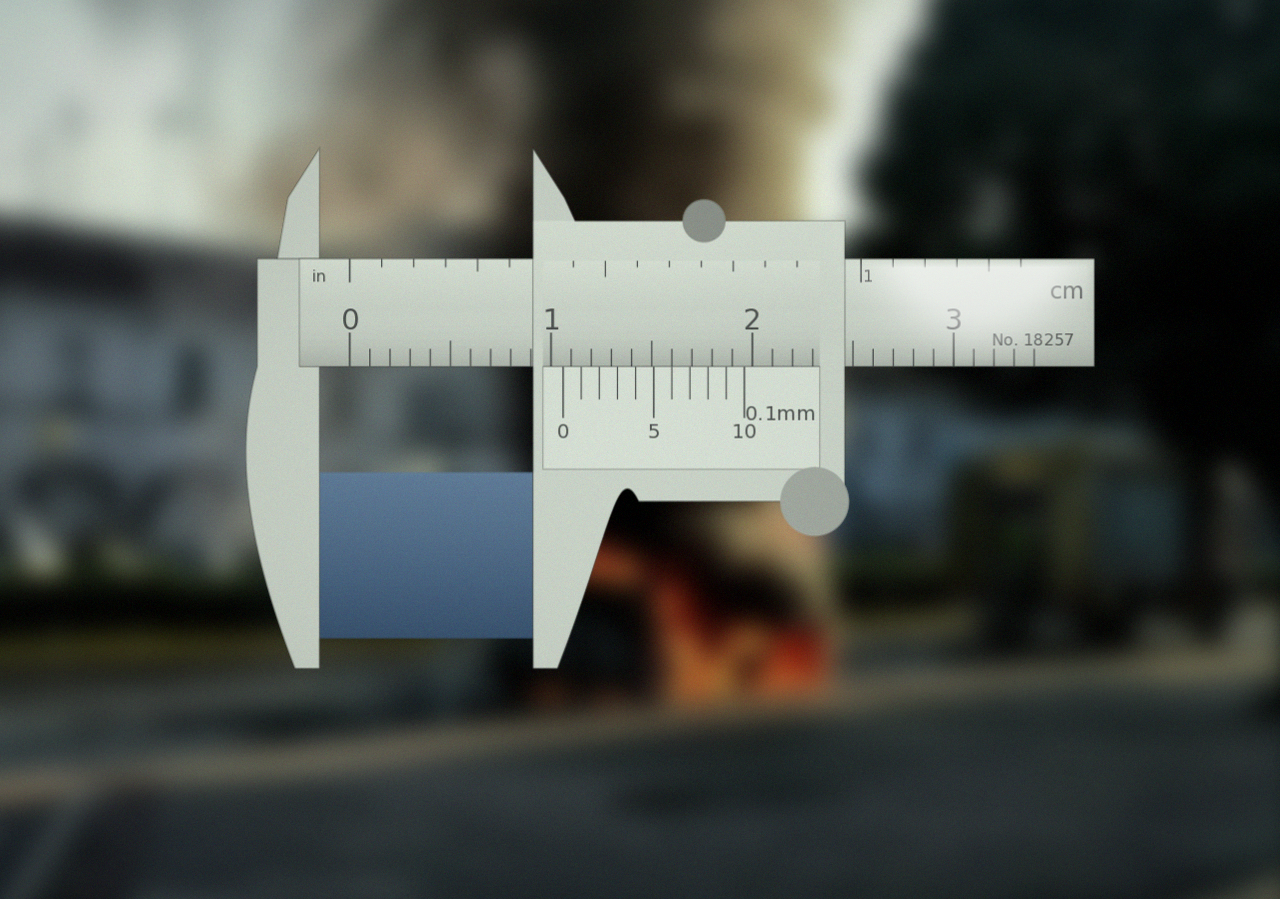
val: 10.6
